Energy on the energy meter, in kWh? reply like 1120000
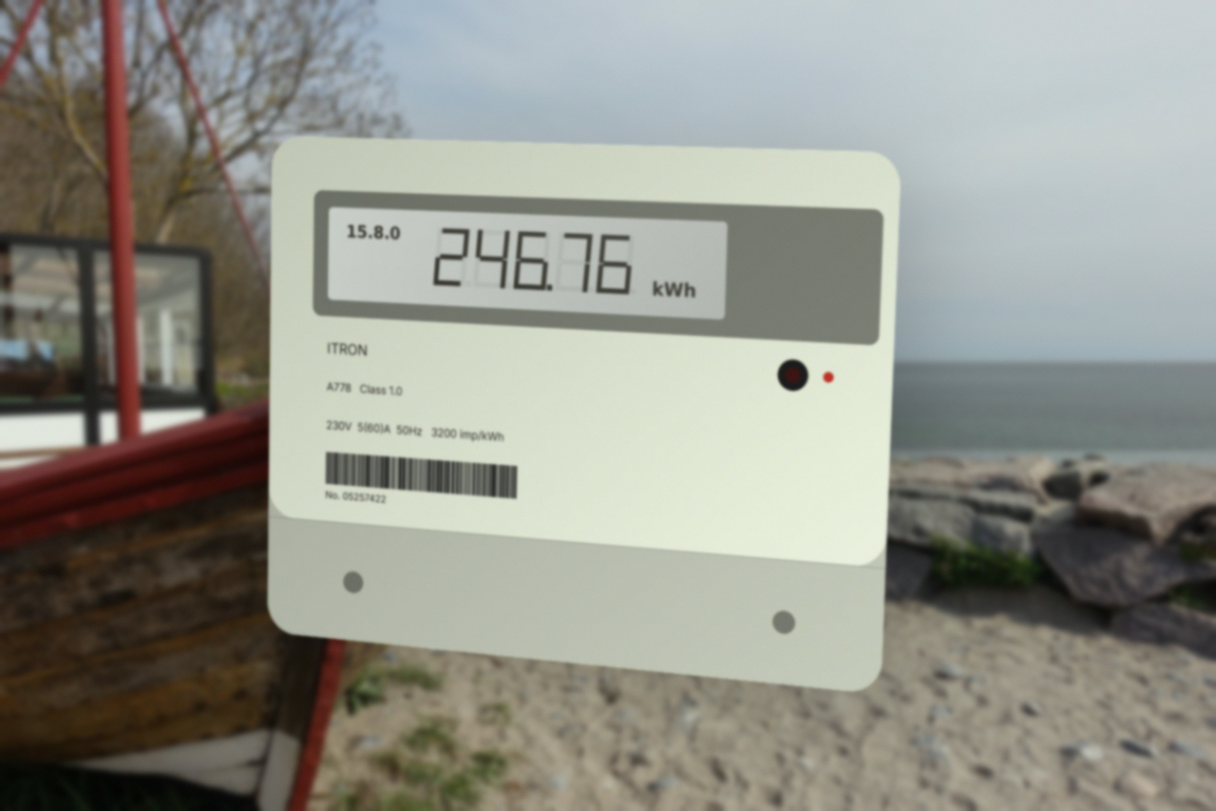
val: 246.76
